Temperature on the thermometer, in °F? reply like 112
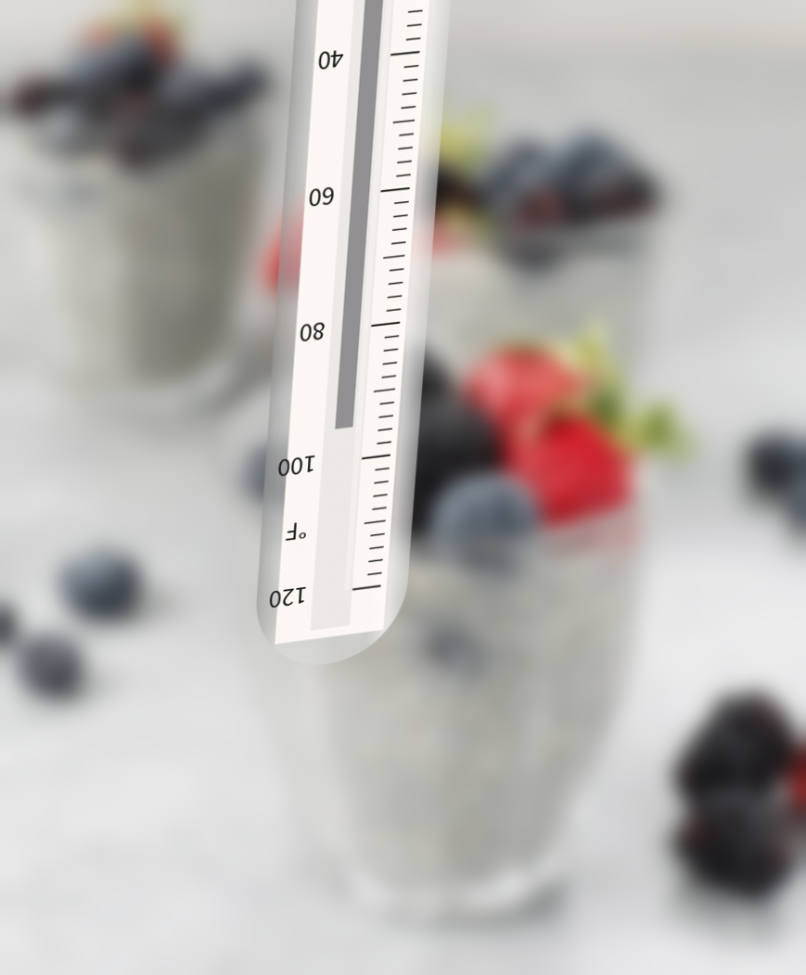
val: 95
